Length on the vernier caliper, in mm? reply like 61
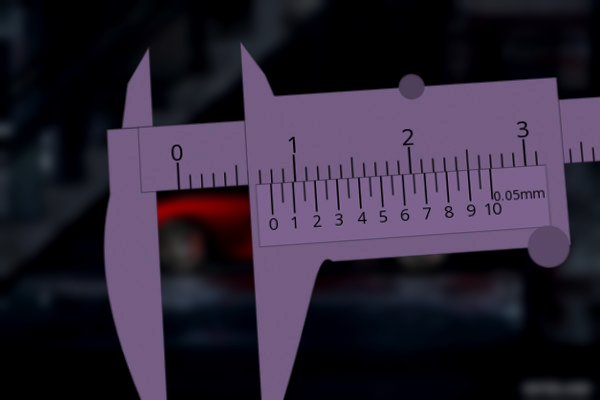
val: 7.9
